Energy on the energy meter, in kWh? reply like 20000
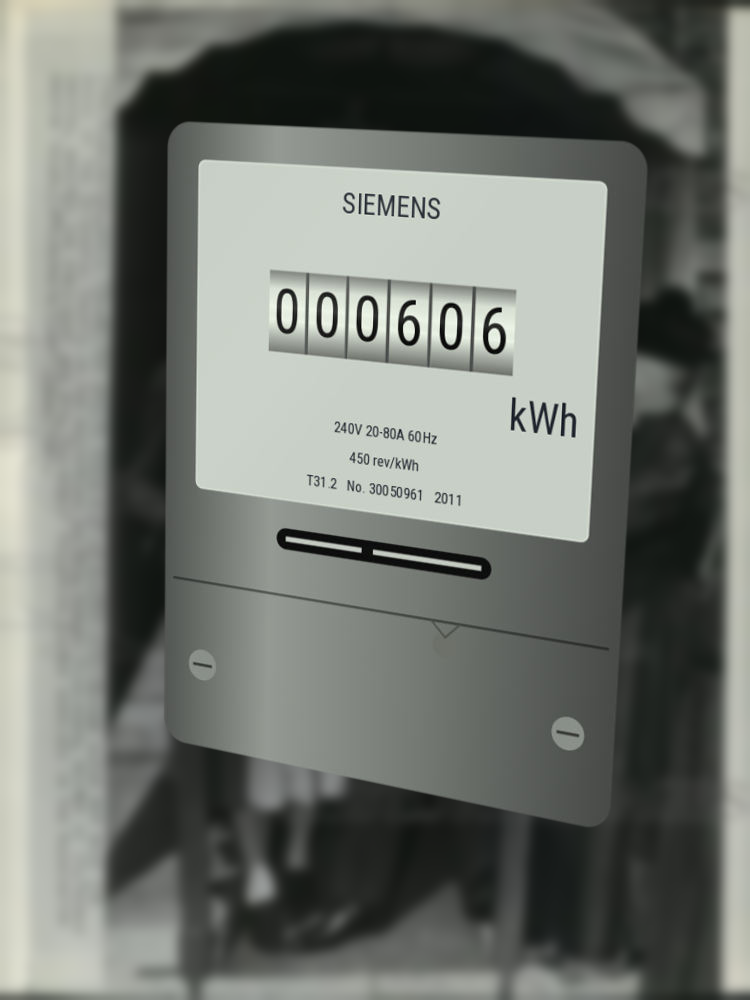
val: 606
